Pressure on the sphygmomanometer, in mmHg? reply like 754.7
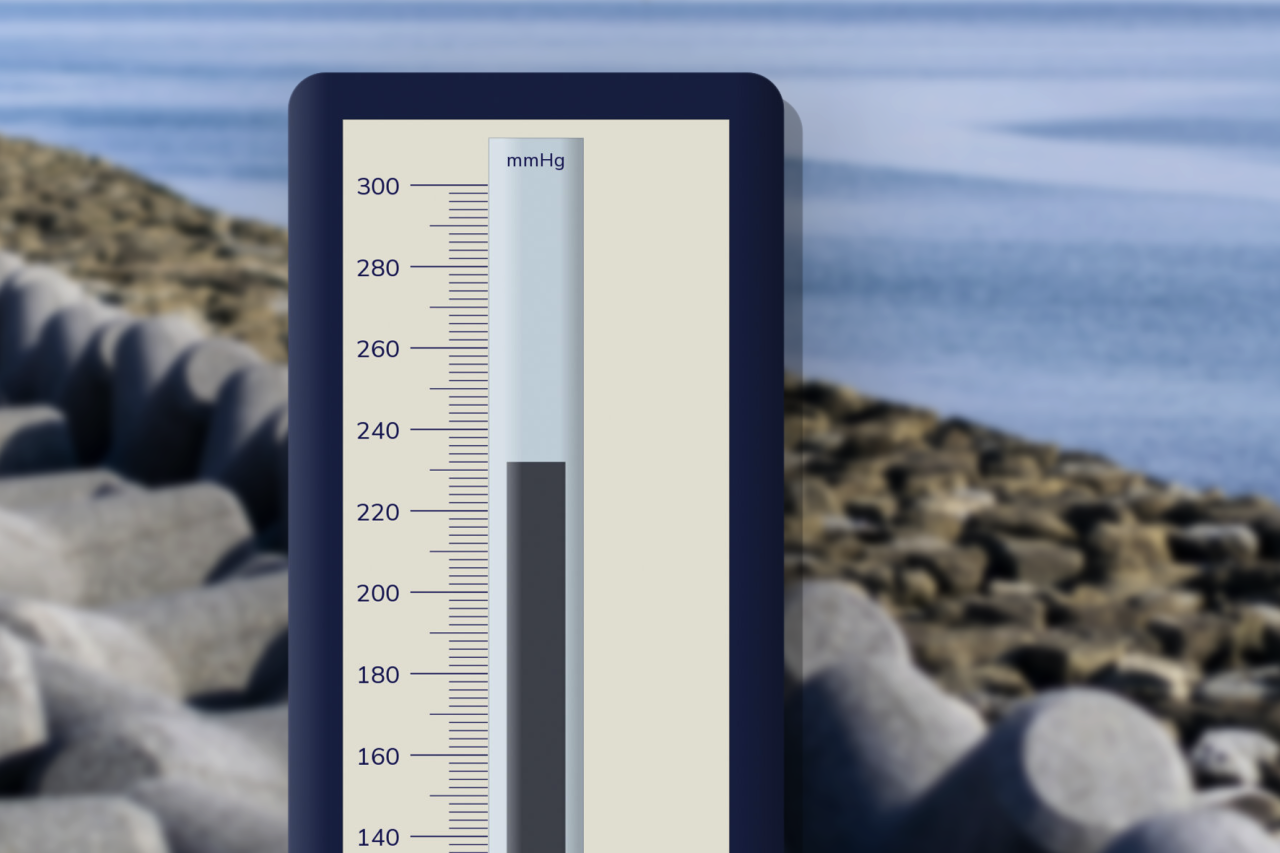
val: 232
